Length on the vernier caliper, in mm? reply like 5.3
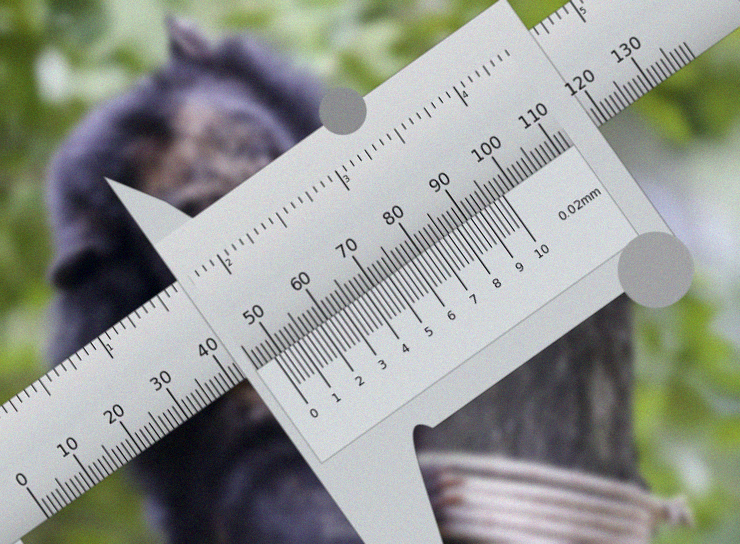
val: 48.6
